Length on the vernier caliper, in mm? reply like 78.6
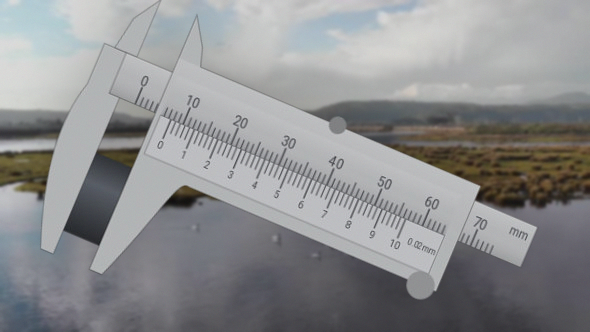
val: 7.5
